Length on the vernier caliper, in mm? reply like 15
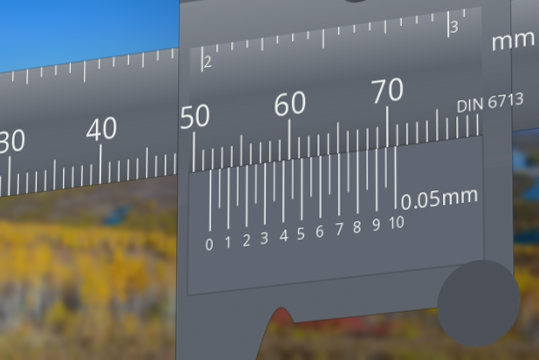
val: 51.8
